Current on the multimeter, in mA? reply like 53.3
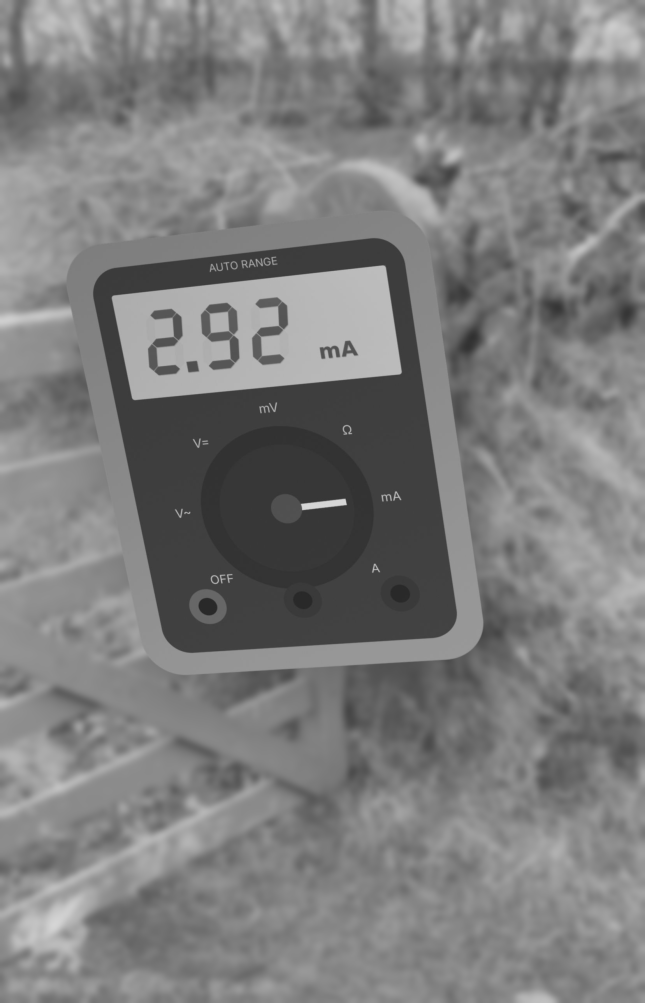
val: 2.92
